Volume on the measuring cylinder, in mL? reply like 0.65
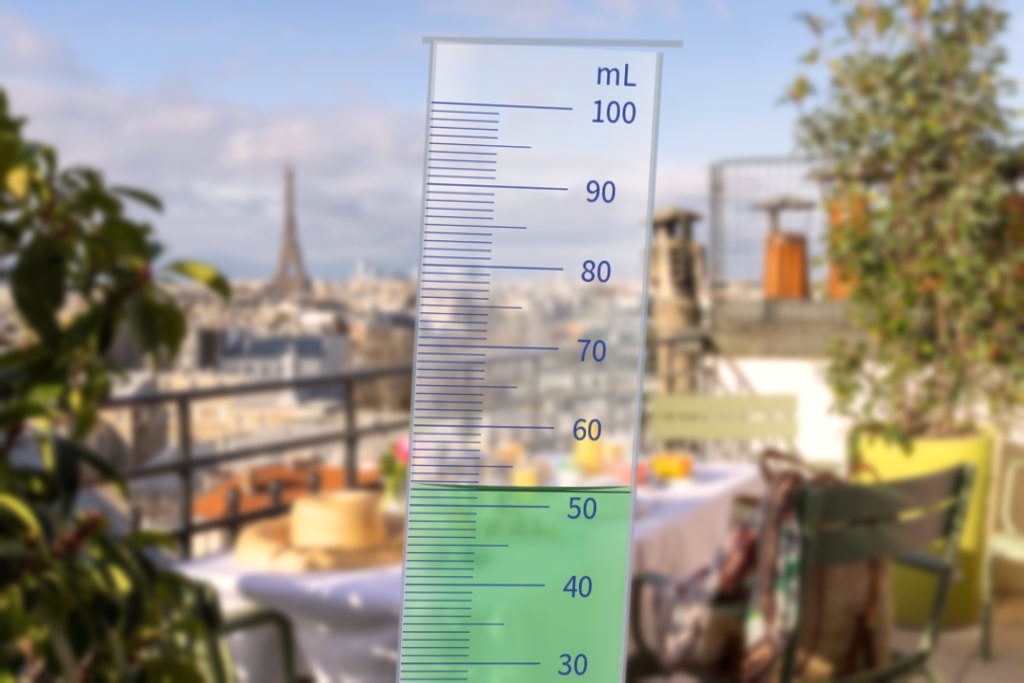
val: 52
